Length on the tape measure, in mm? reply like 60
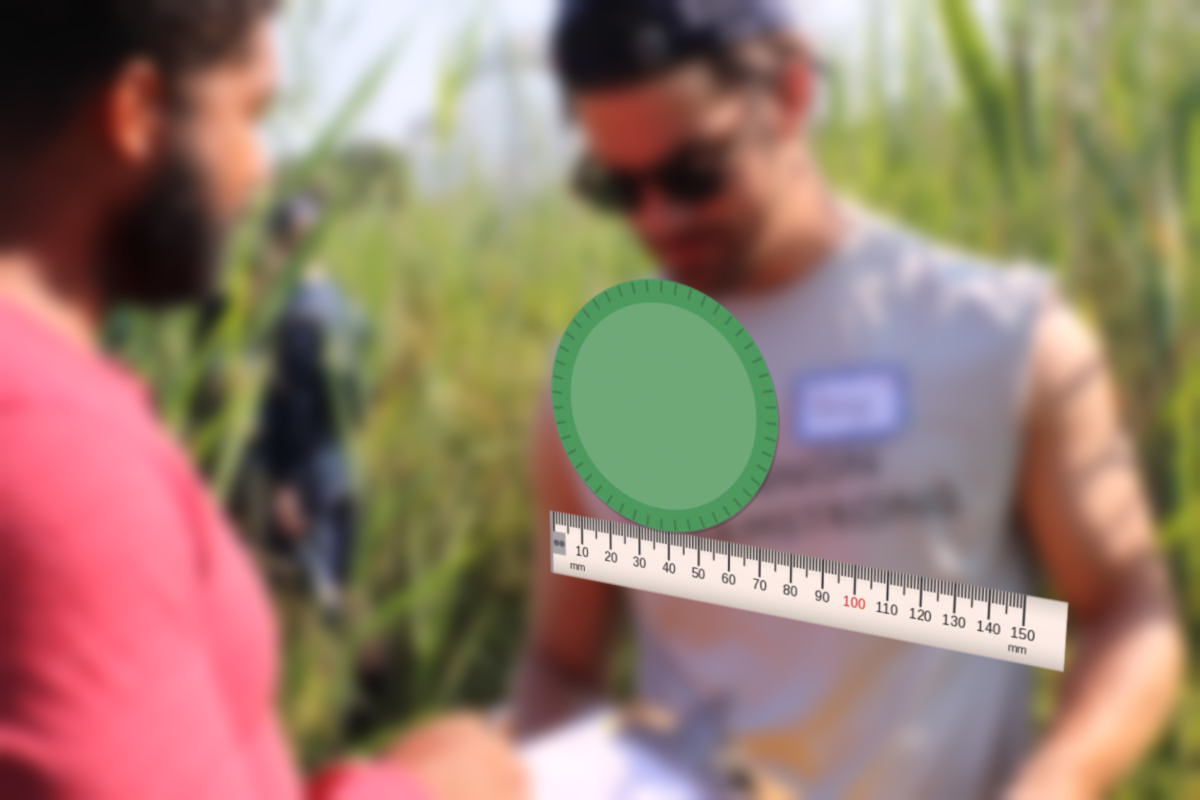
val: 75
